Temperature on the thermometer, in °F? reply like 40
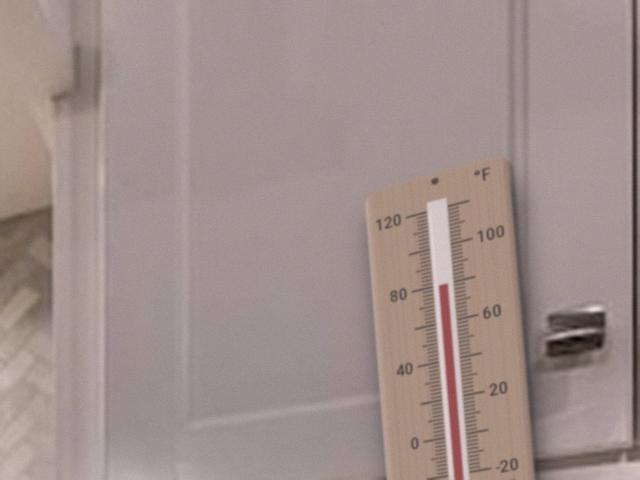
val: 80
